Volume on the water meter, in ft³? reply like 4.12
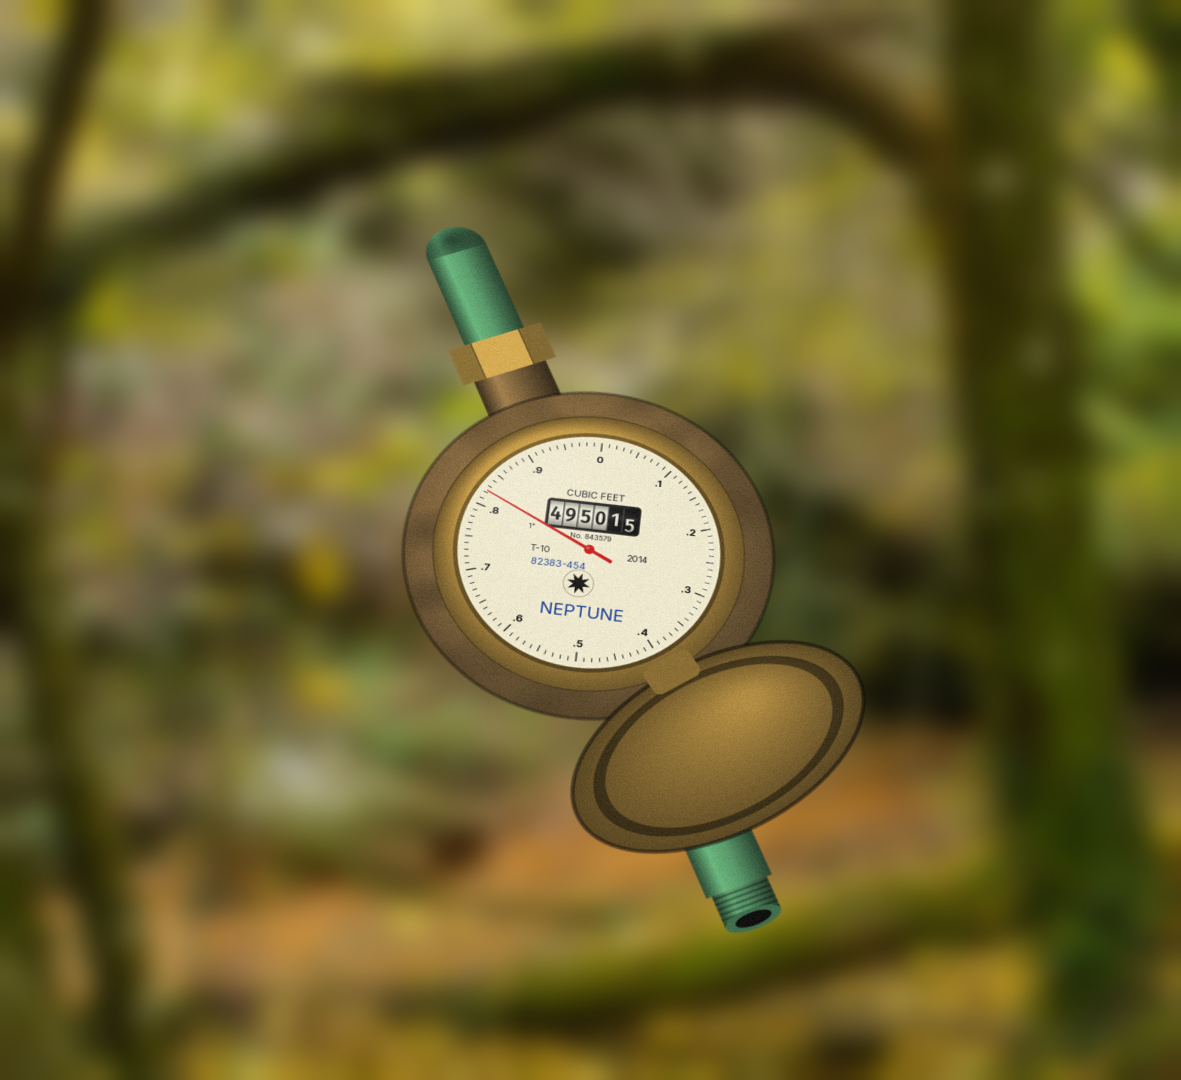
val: 495014.82
